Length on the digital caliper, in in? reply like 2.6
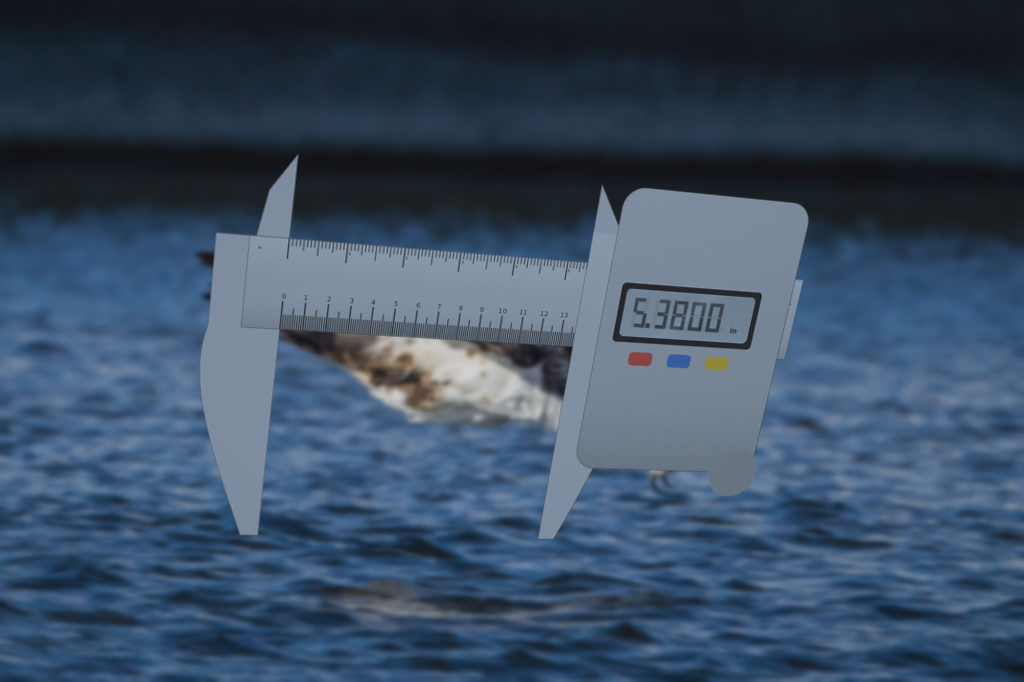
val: 5.3800
